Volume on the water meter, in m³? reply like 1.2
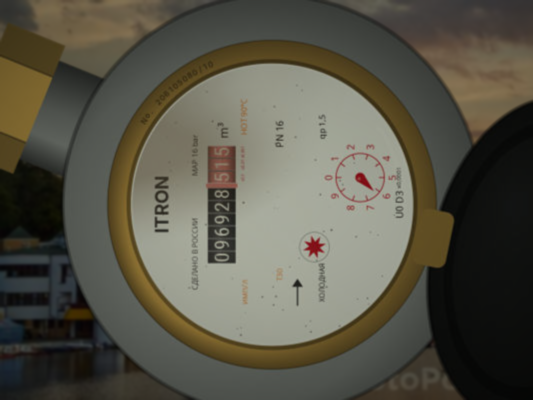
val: 96928.5156
